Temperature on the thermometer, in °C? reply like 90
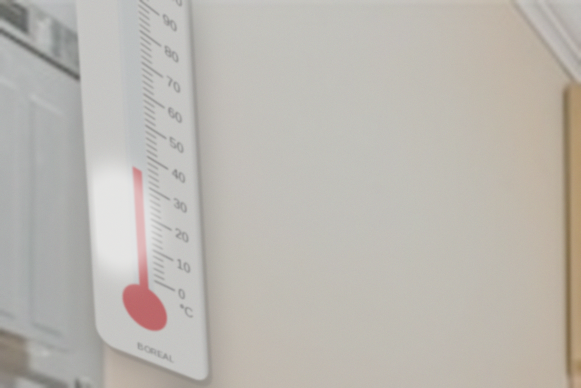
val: 34
